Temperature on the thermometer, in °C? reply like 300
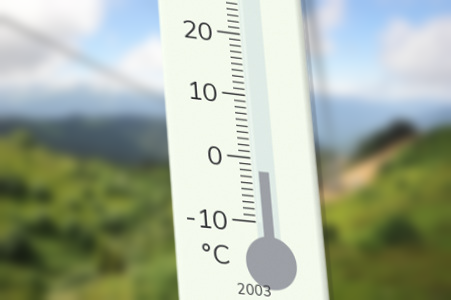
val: -2
